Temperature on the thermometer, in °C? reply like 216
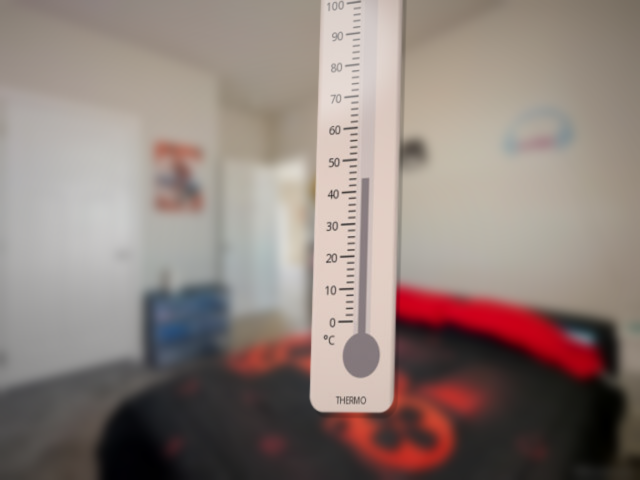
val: 44
